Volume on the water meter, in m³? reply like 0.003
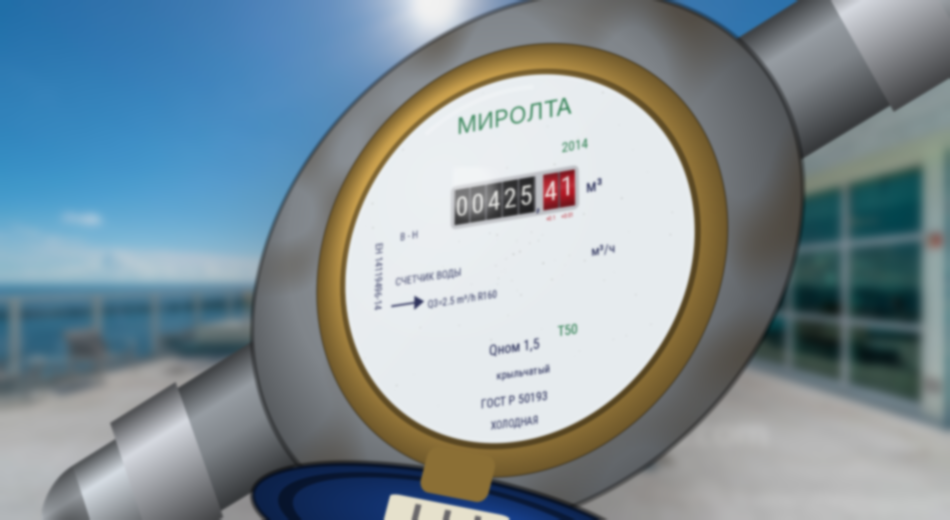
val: 425.41
